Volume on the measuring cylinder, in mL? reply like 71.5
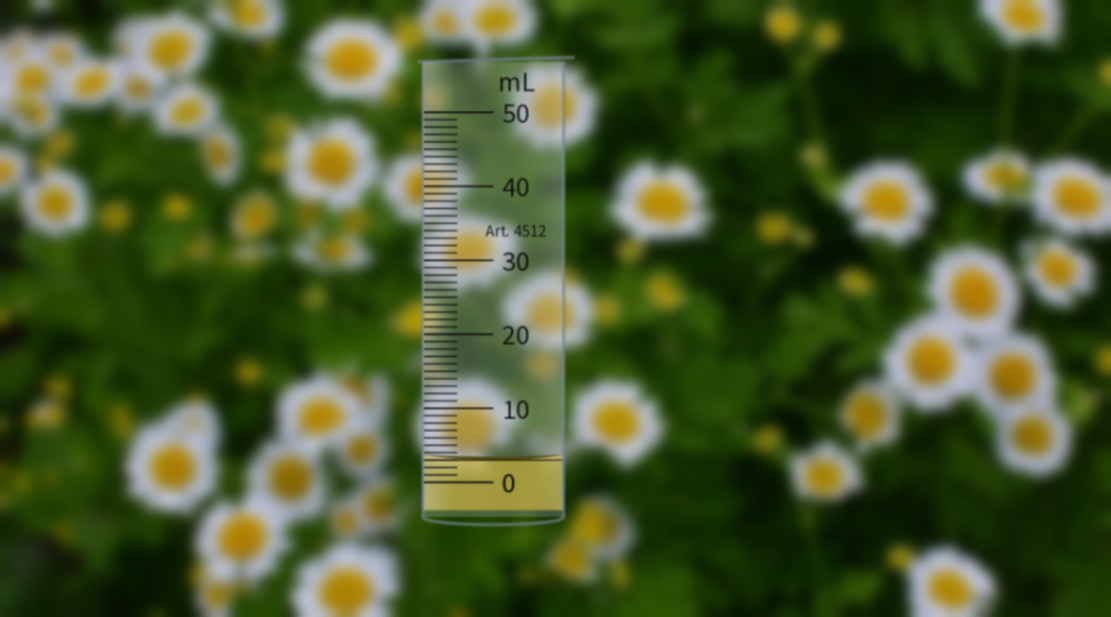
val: 3
